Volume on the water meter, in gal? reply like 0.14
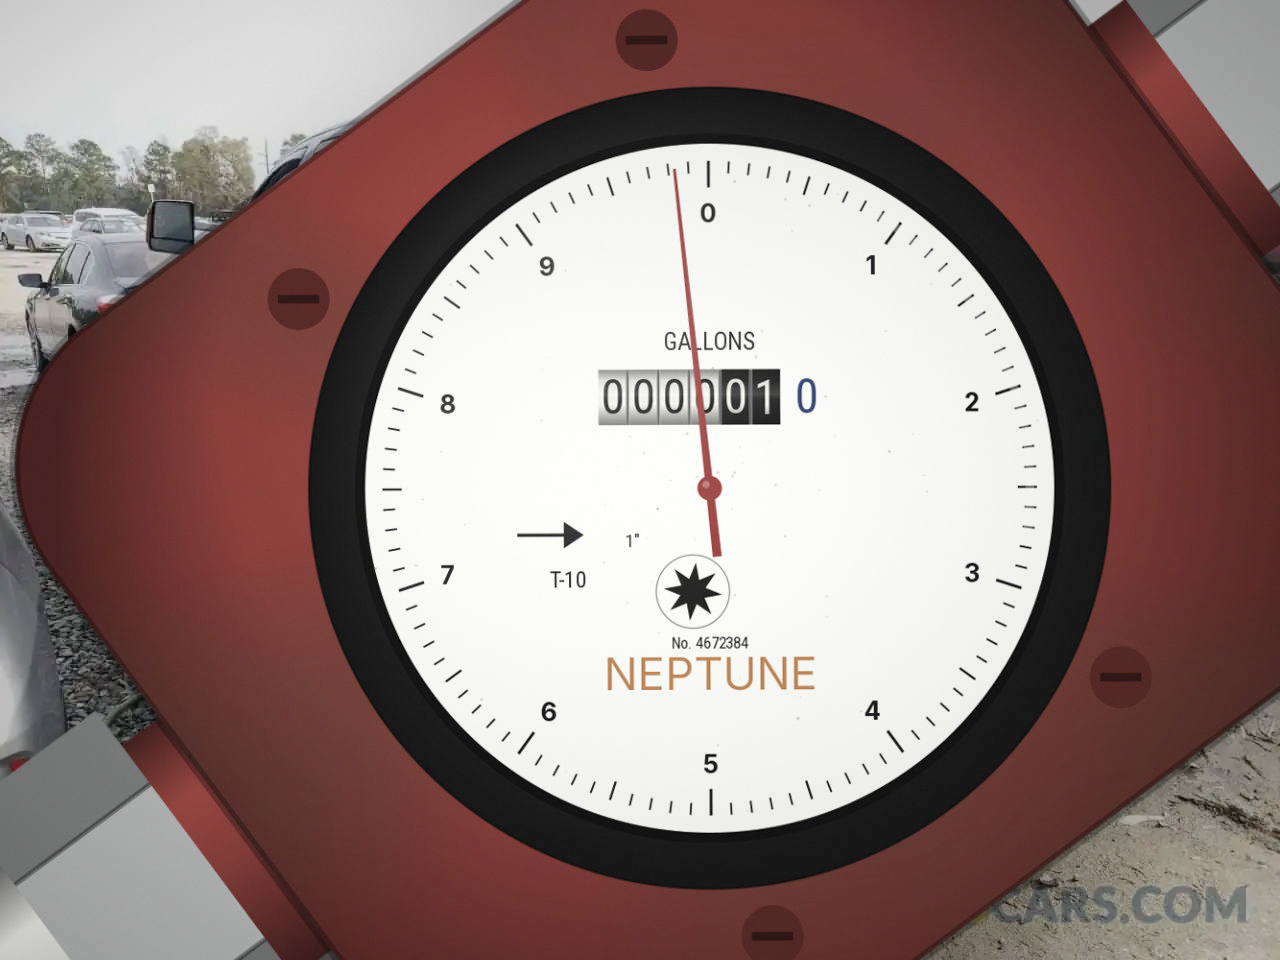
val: 9.8
